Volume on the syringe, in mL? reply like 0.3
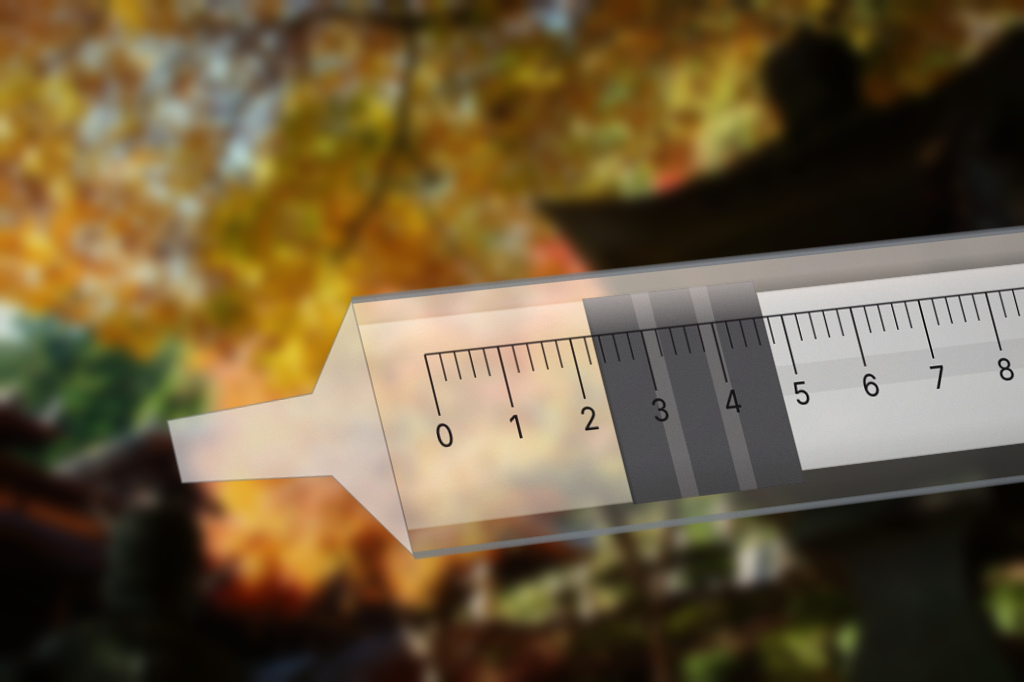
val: 2.3
